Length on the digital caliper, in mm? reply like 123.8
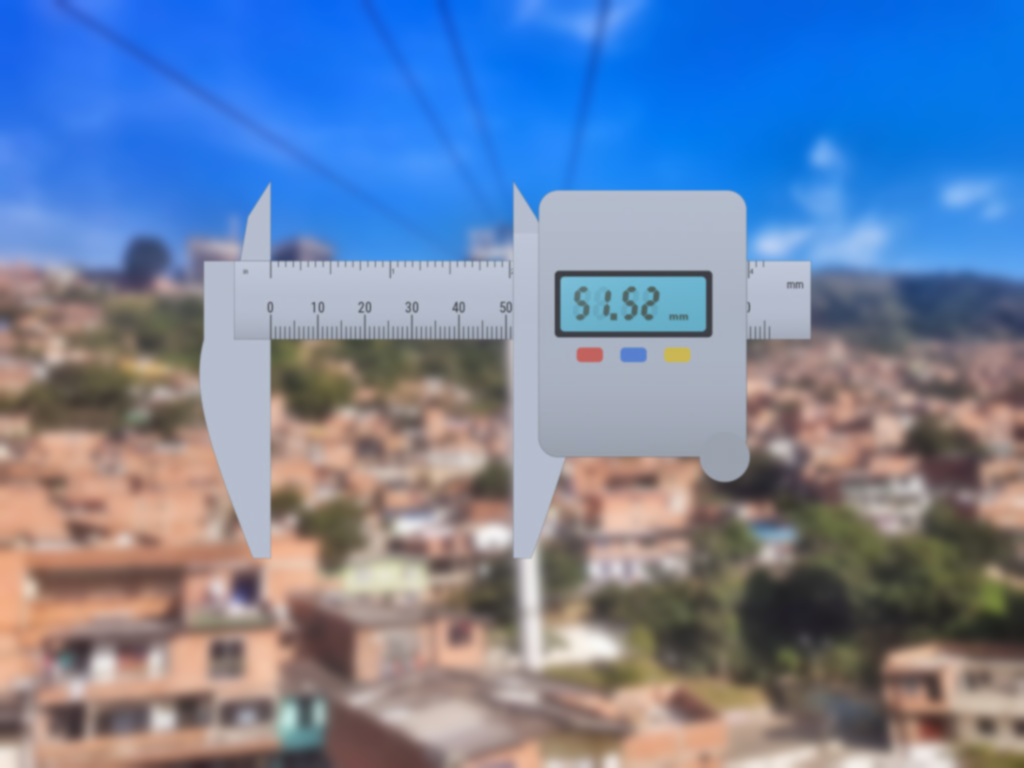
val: 51.52
